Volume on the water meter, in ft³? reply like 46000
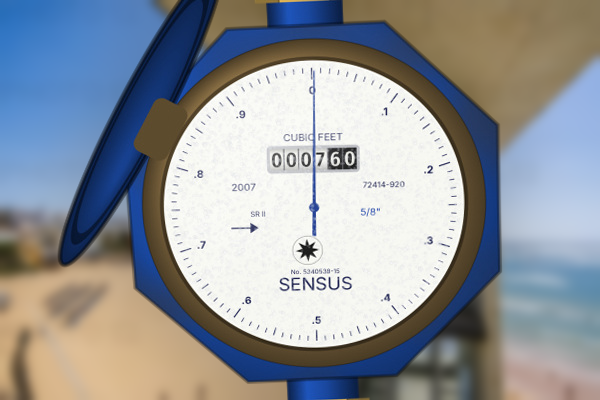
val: 760.00
